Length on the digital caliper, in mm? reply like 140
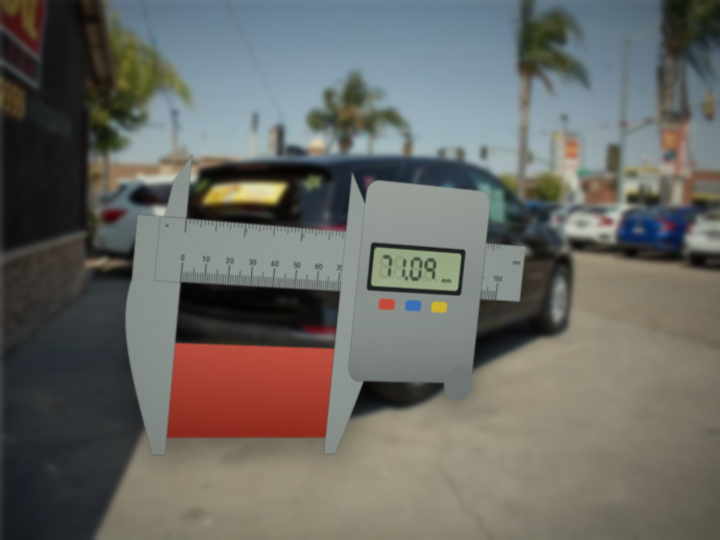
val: 71.09
